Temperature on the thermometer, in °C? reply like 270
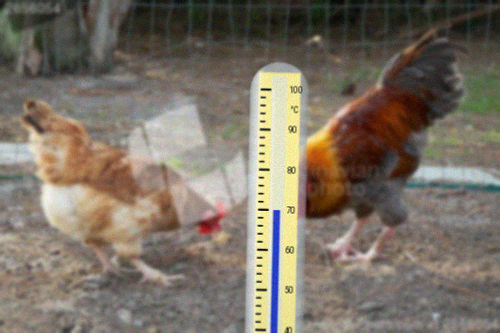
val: 70
